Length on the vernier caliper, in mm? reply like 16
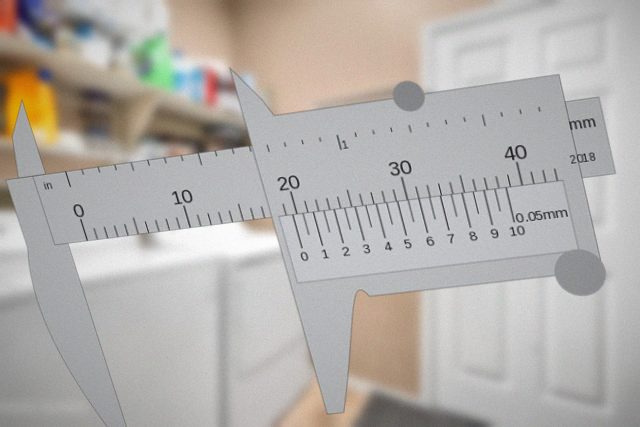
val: 19.6
